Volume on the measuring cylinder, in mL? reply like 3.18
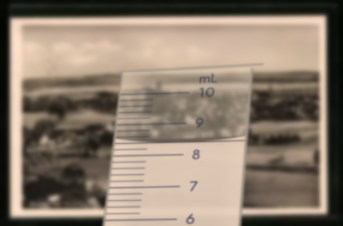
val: 8.4
